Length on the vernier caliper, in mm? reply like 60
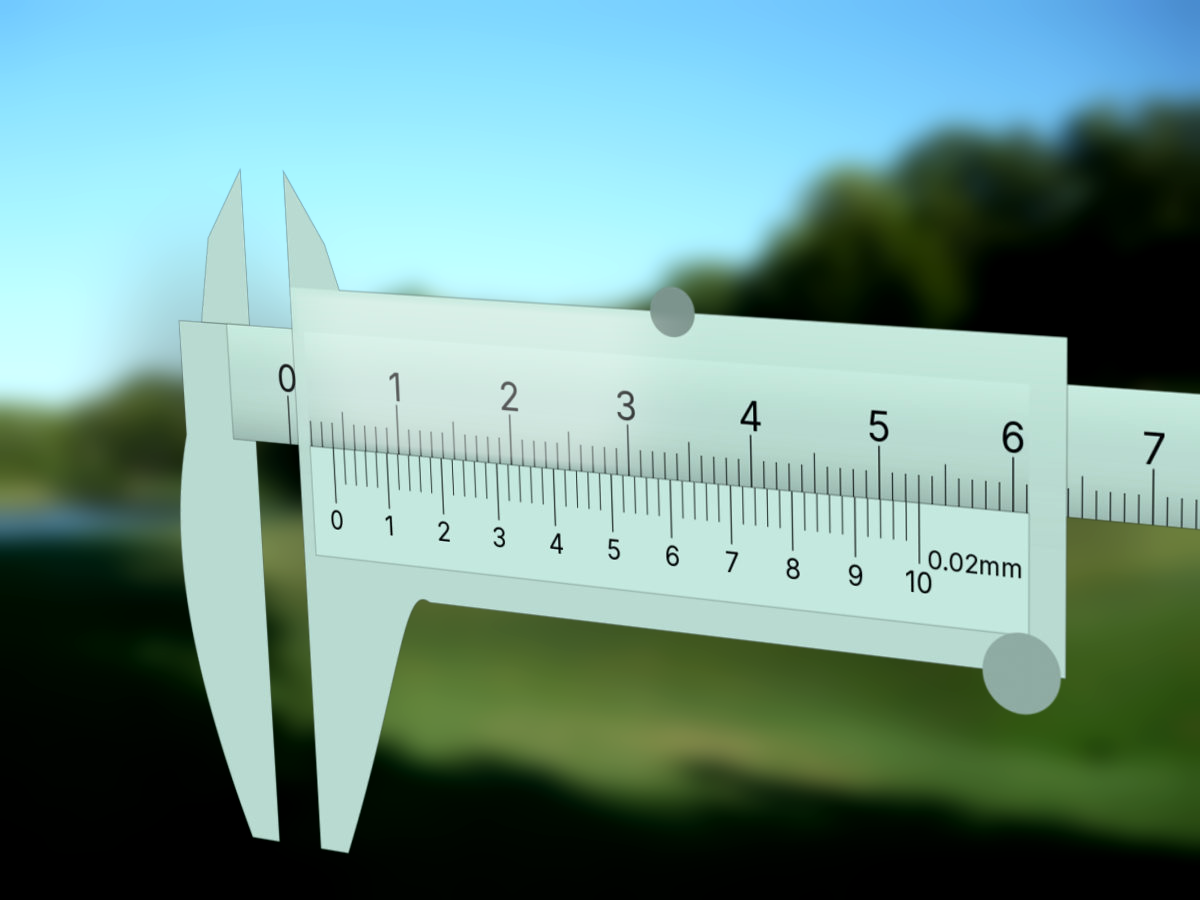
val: 4.0
